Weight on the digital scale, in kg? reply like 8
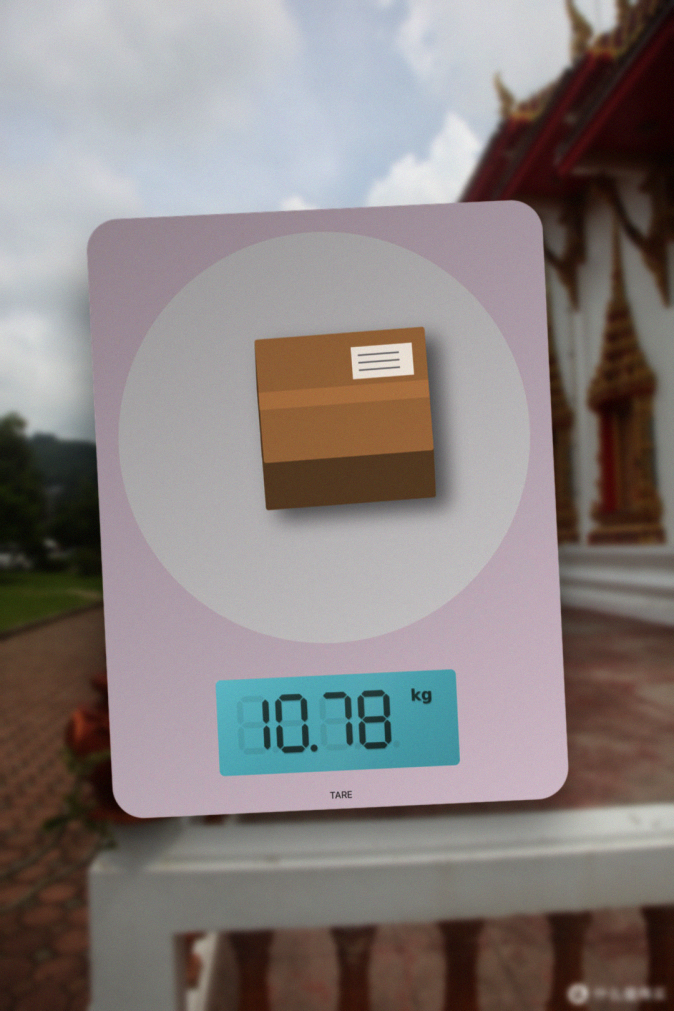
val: 10.78
